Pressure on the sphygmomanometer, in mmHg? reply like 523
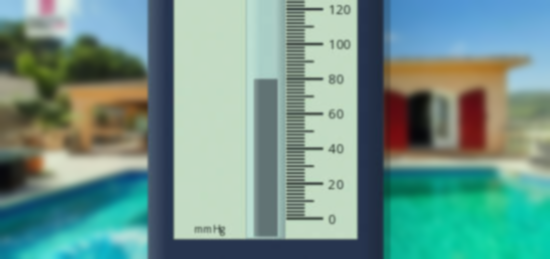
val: 80
